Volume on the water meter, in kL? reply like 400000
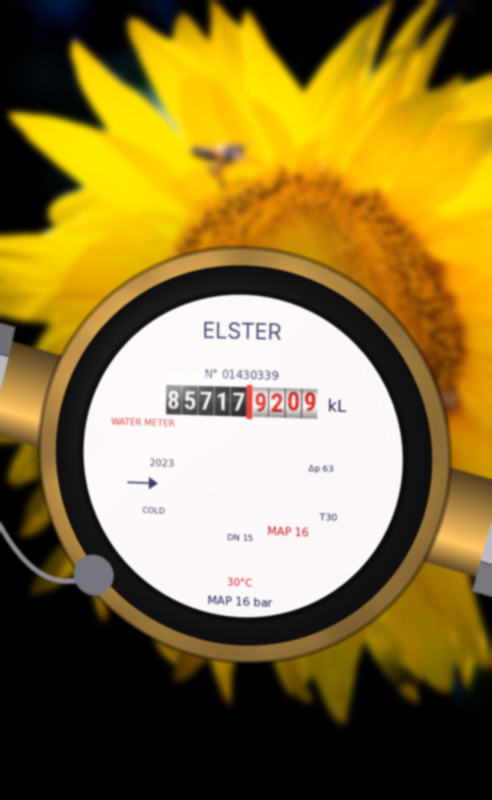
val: 85717.9209
